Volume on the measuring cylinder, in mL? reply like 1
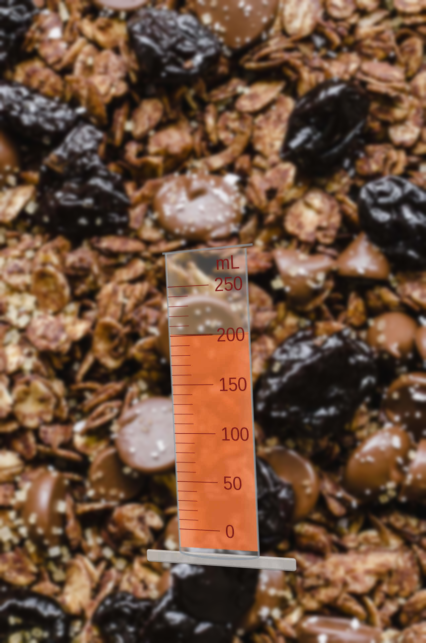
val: 200
